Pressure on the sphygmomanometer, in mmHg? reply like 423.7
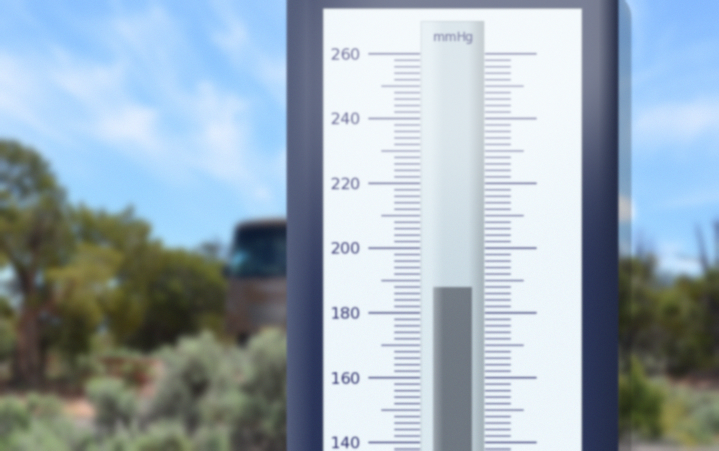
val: 188
